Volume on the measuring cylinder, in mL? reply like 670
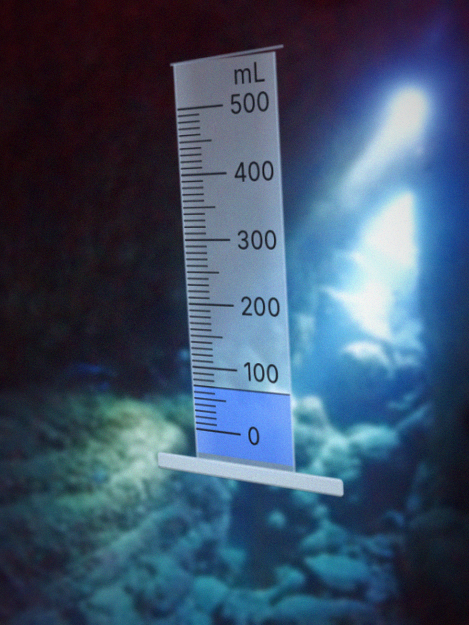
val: 70
